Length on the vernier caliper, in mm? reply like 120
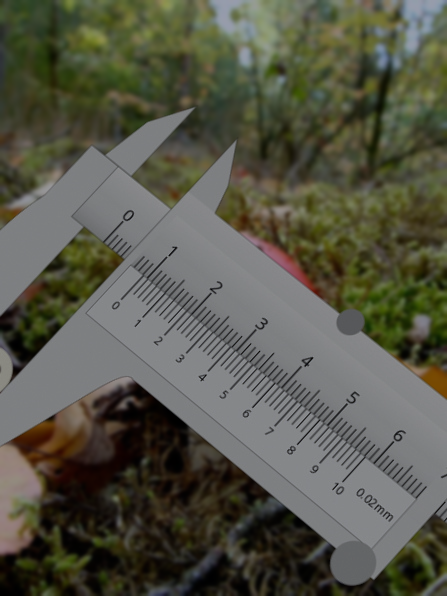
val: 9.2
